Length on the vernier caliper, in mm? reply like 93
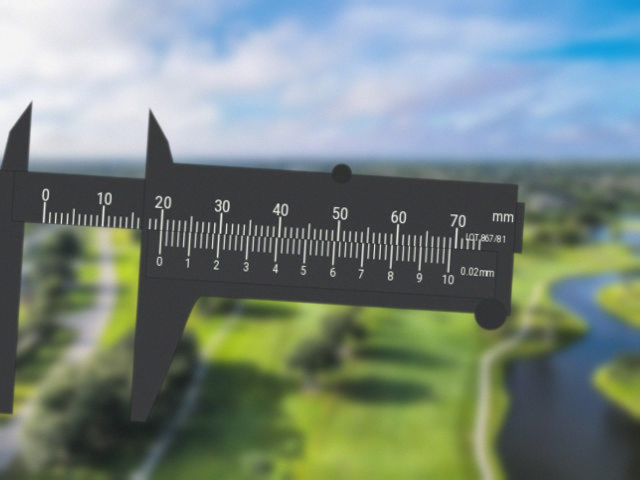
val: 20.0
